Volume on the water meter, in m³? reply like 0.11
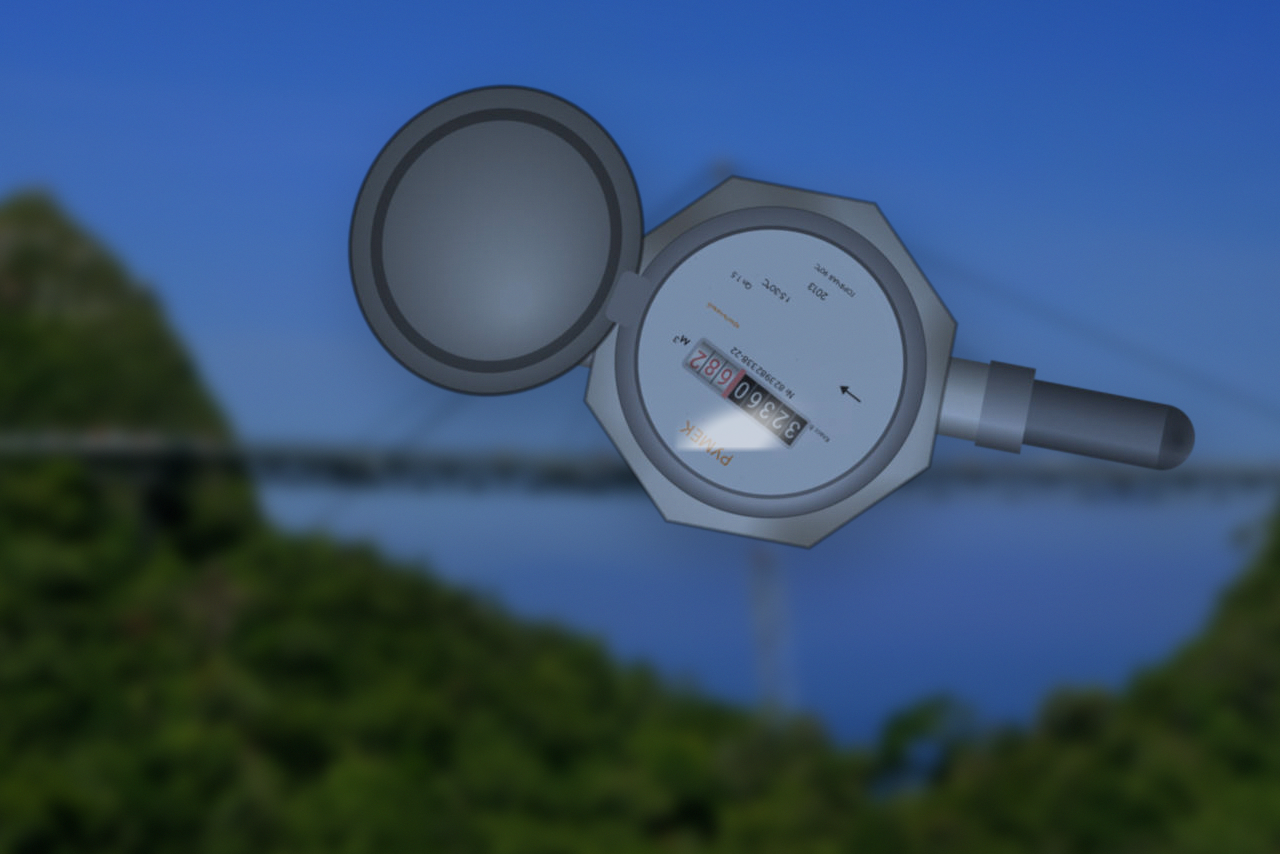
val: 32360.682
